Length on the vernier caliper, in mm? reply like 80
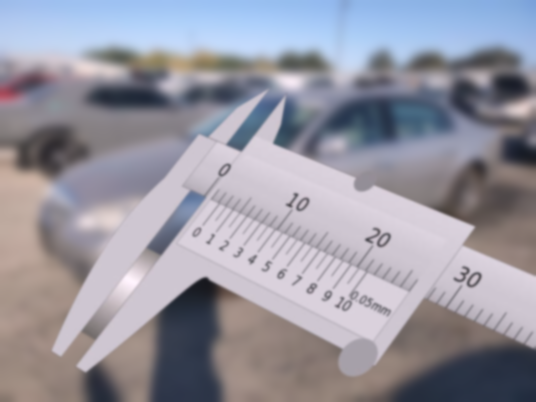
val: 2.2
